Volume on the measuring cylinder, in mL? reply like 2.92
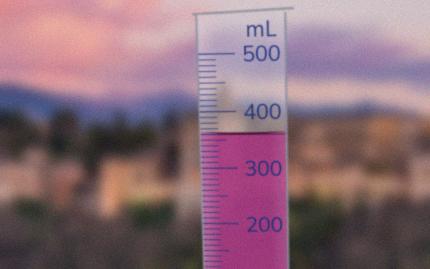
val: 360
